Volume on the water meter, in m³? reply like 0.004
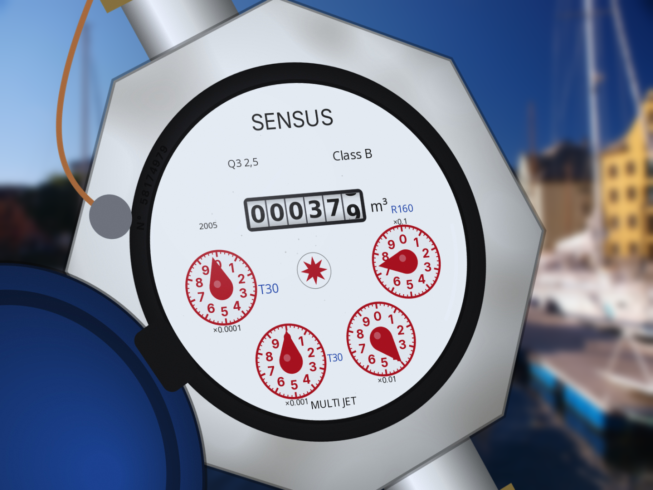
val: 378.7399
